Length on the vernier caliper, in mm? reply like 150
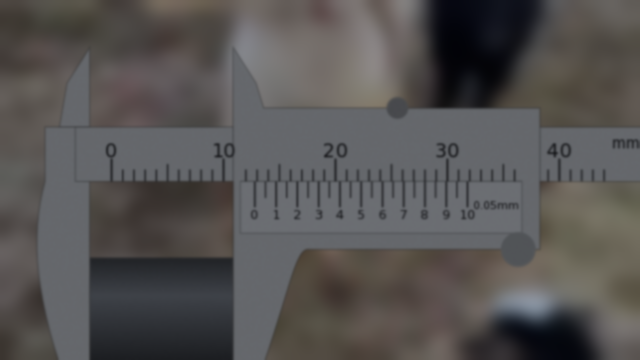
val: 12.8
